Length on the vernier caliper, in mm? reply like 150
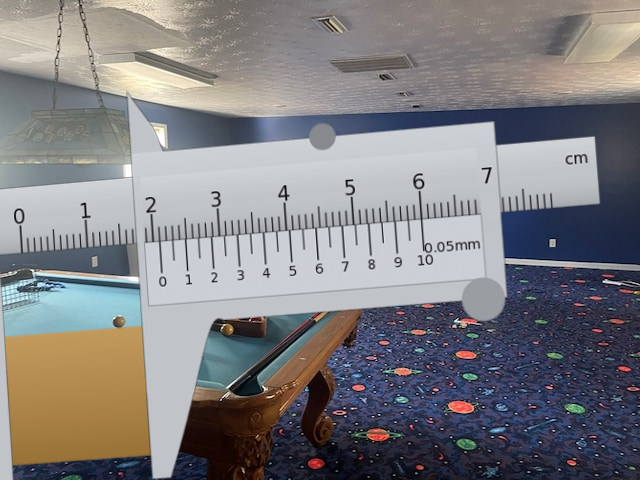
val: 21.0
